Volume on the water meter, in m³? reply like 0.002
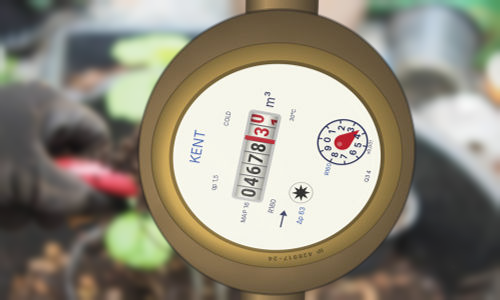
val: 4678.303
